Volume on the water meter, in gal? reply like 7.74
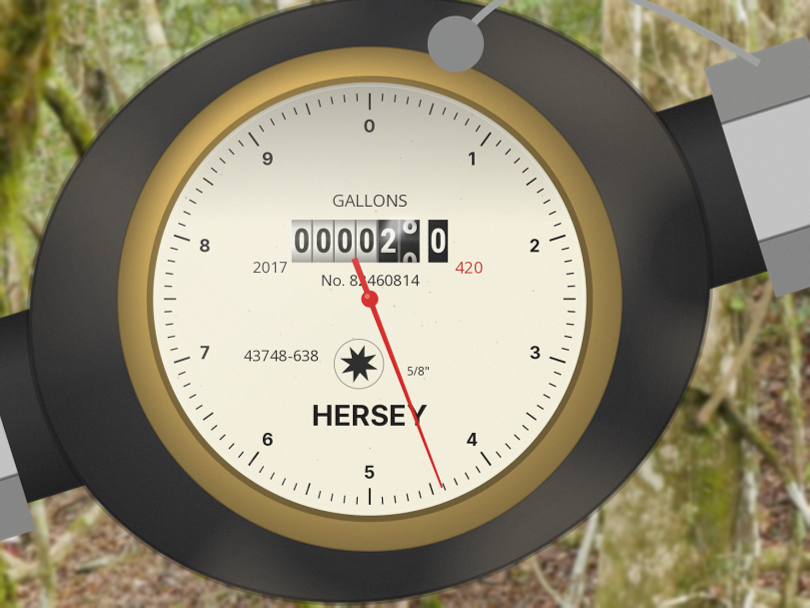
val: 284.4
